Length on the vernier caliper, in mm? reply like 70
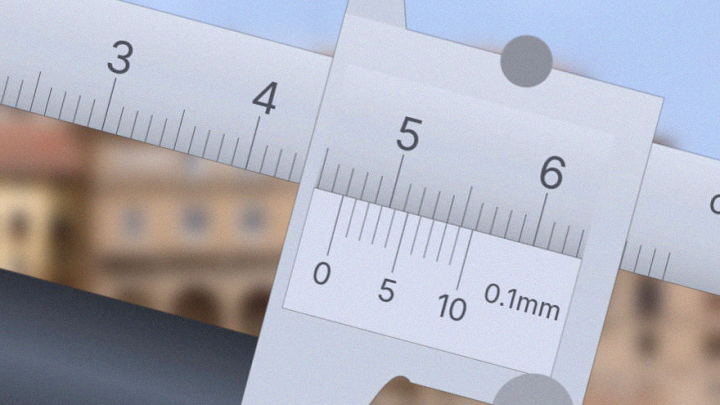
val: 46.8
